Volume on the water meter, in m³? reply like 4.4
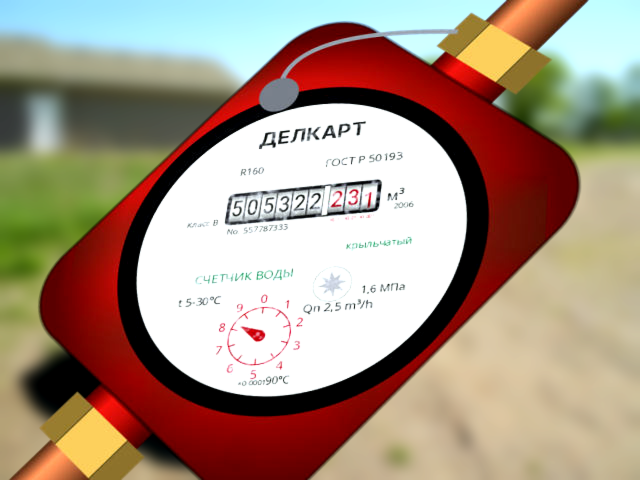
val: 505322.2308
